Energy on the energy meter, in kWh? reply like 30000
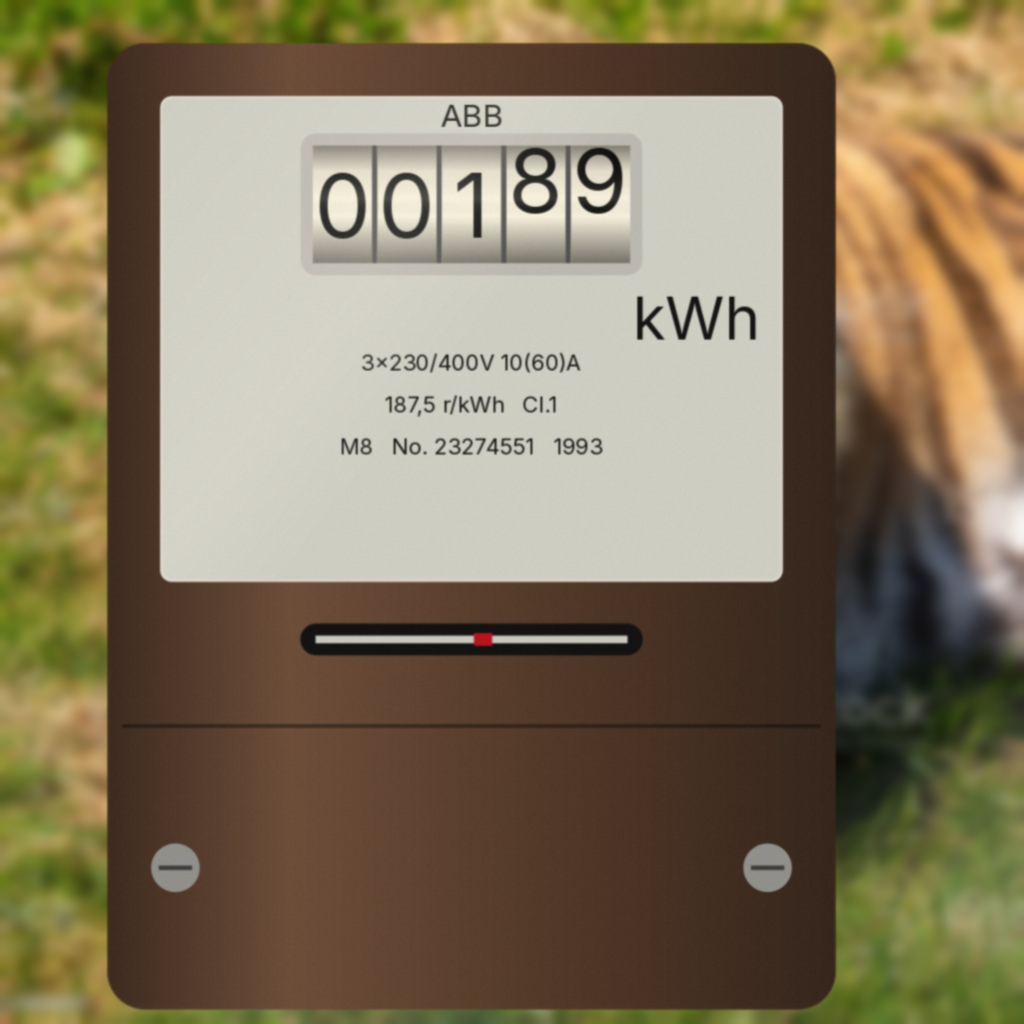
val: 189
